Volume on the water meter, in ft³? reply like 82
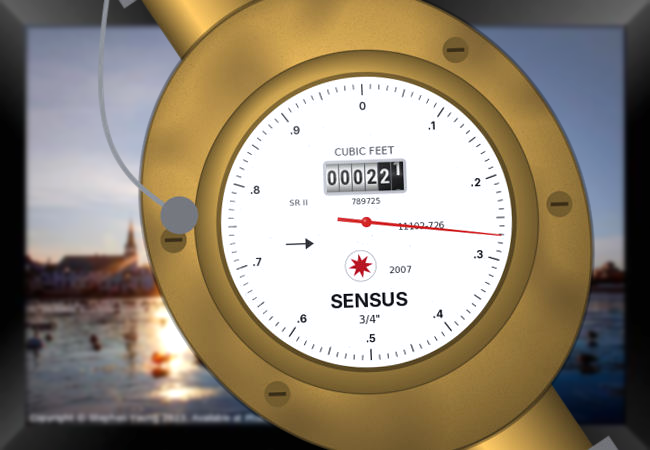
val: 221.27
